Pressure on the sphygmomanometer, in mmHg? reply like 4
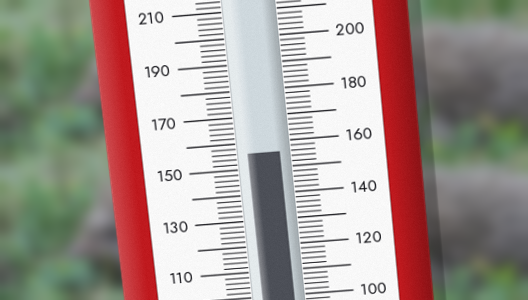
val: 156
